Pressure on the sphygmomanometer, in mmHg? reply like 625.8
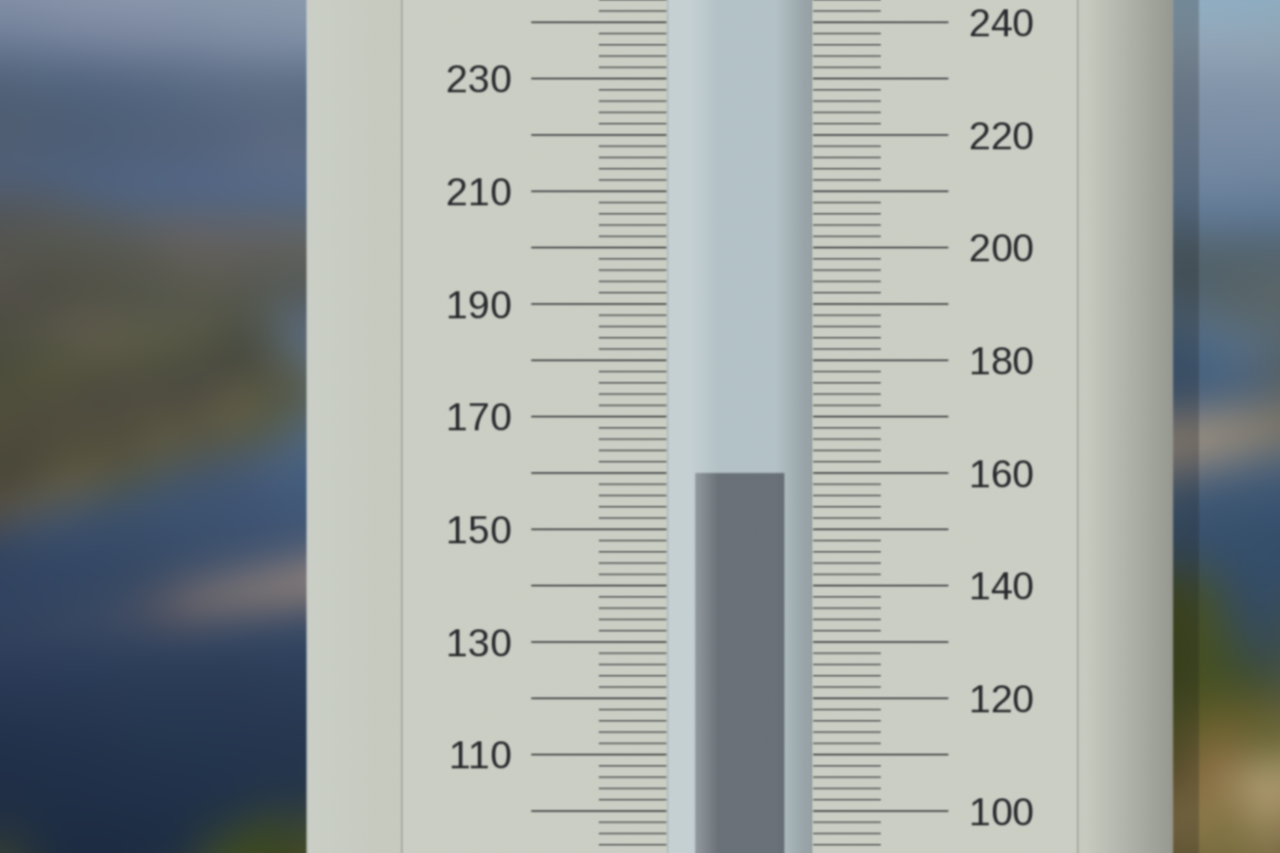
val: 160
